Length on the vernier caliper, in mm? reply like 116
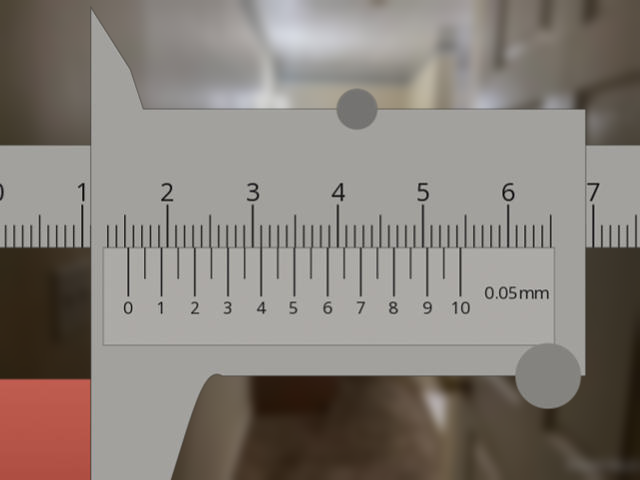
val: 15.4
